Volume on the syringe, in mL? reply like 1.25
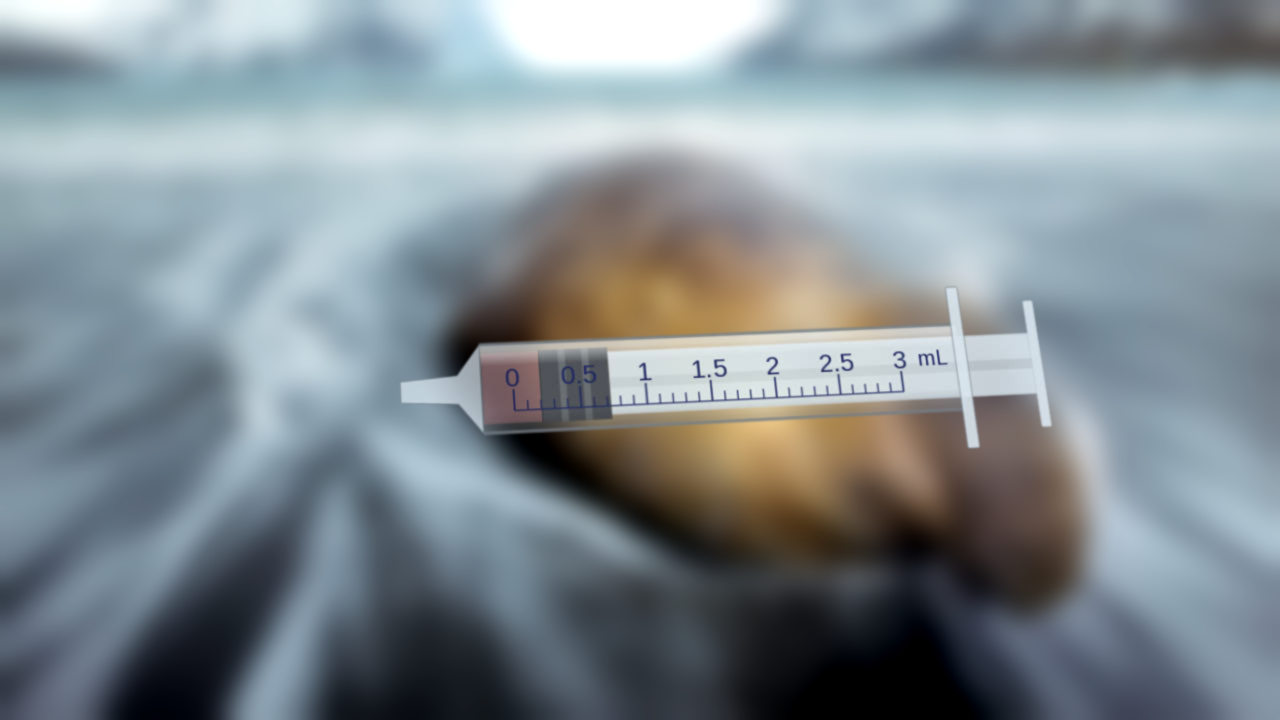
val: 0.2
